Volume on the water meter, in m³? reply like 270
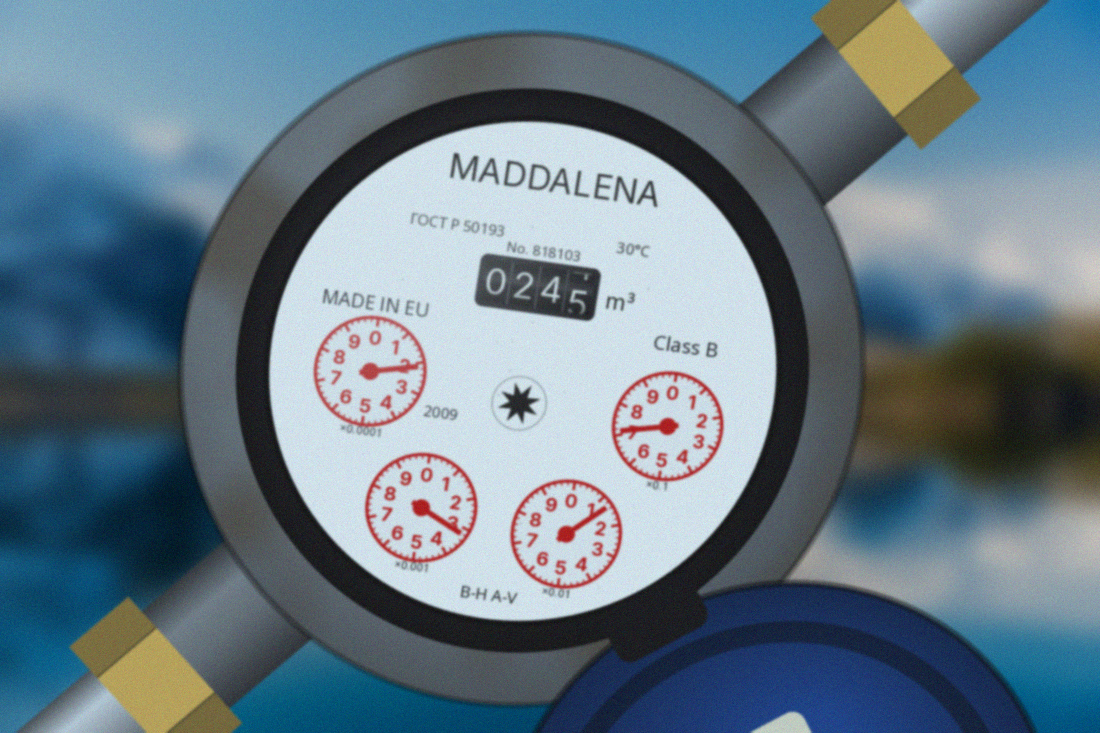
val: 244.7132
